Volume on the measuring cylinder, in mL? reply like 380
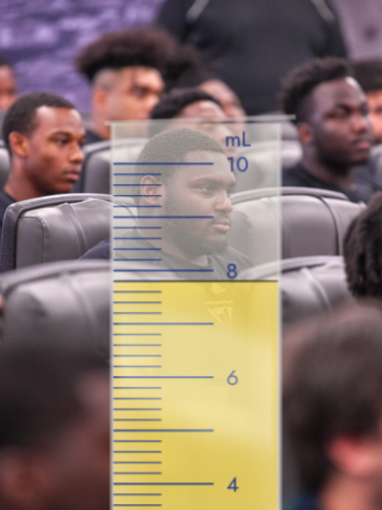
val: 7.8
